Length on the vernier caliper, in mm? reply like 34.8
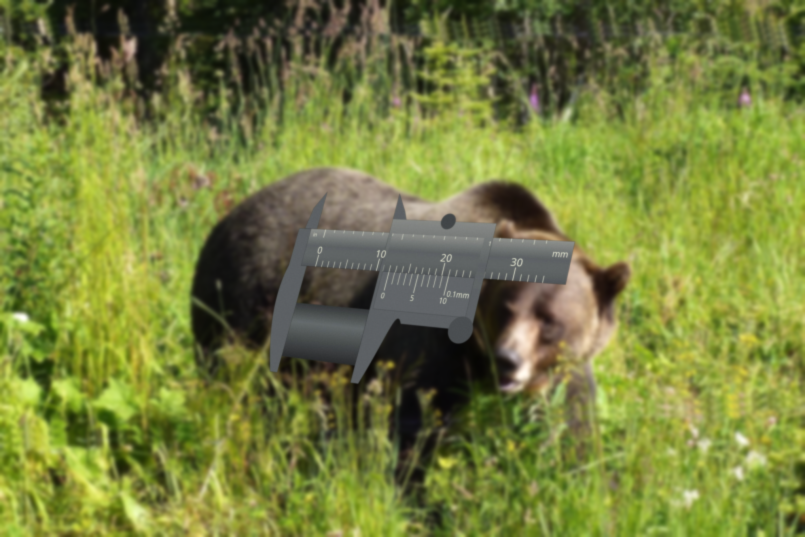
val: 12.0
